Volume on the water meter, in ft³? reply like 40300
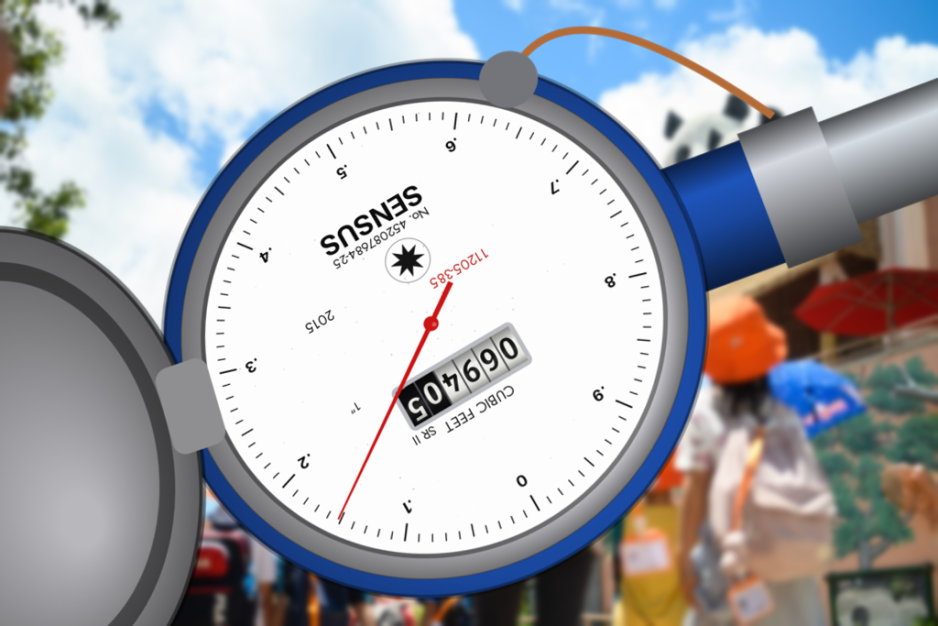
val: 69405.15
